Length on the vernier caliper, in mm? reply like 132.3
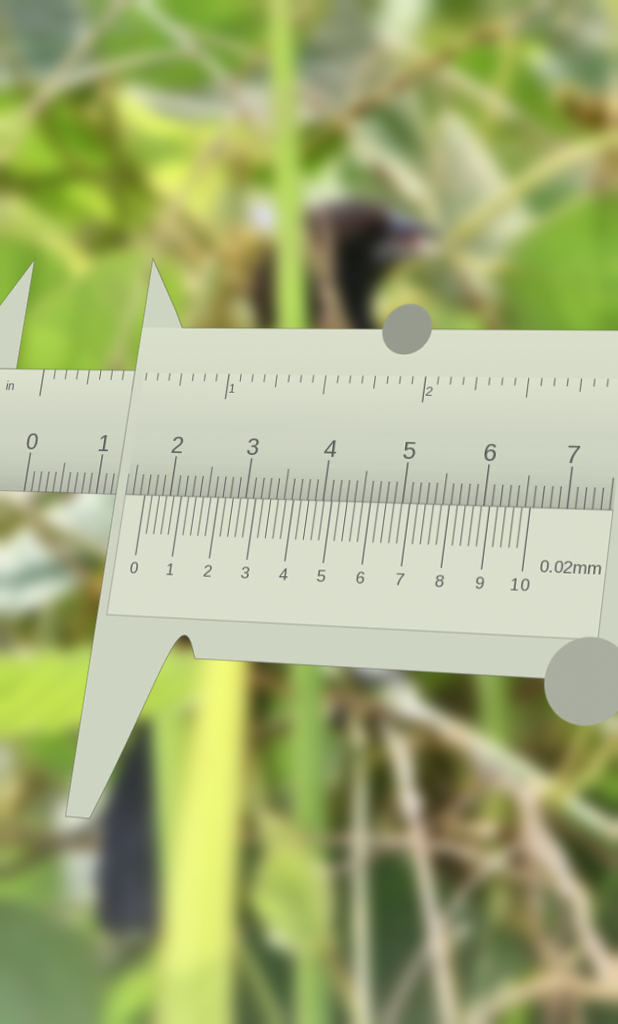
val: 16.6
